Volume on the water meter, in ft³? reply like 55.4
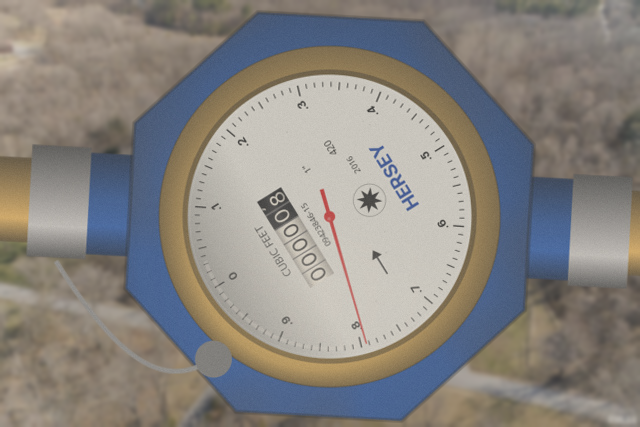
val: 7.79
